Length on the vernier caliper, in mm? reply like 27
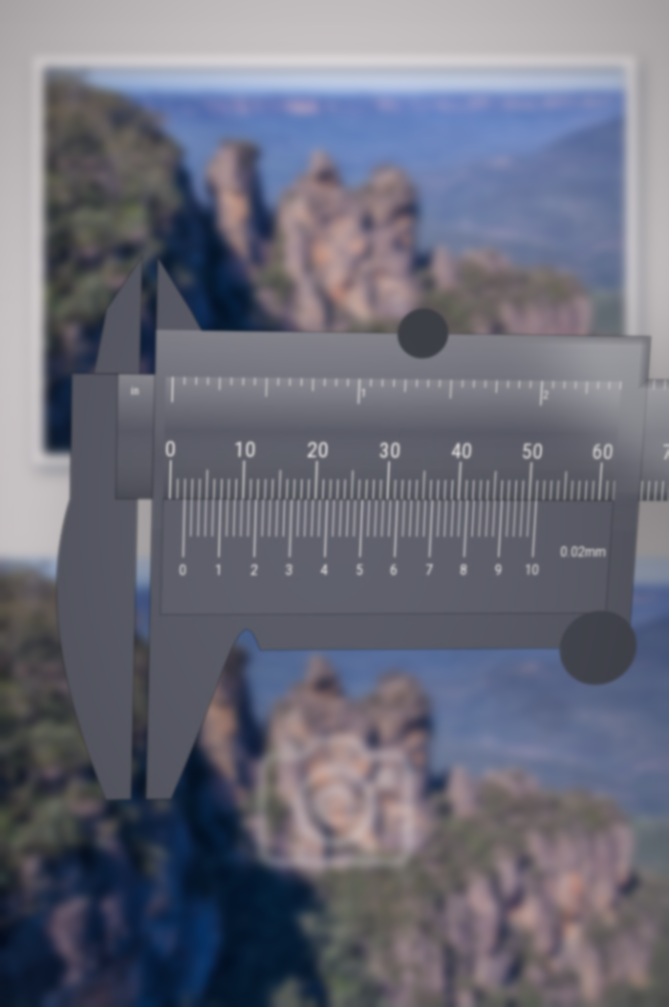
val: 2.0
